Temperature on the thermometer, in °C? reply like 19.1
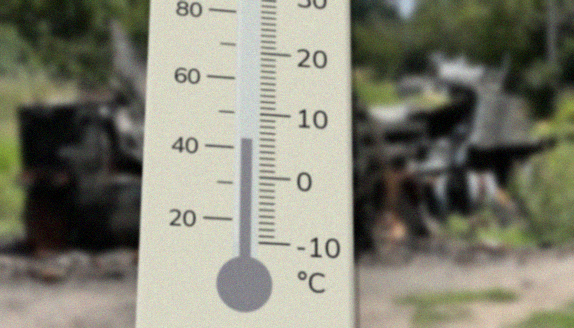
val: 6
